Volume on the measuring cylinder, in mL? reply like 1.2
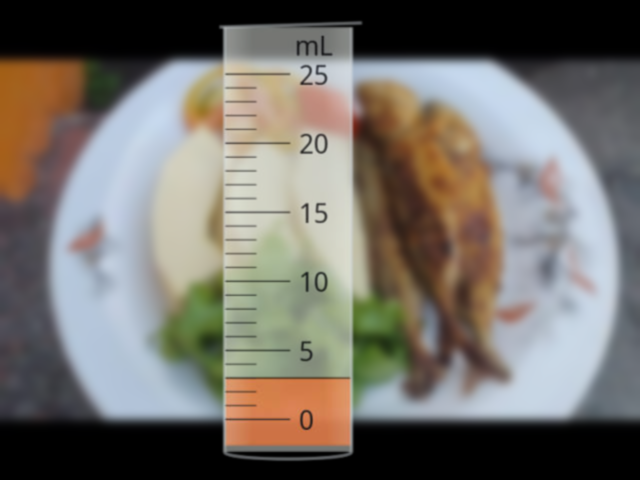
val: 3
